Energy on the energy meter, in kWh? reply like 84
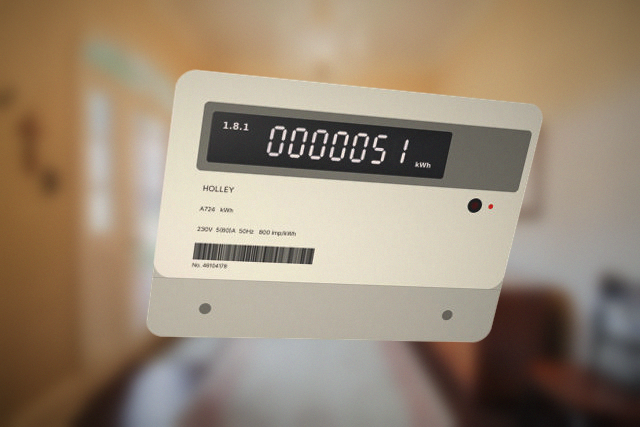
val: 51
